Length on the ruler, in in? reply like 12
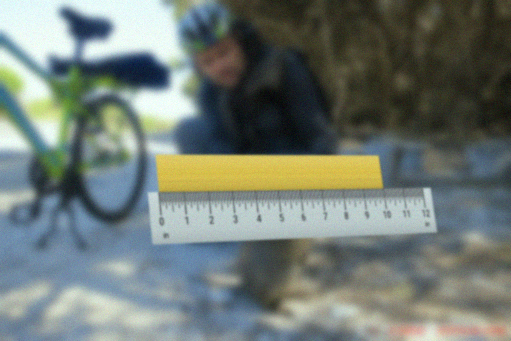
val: 10
